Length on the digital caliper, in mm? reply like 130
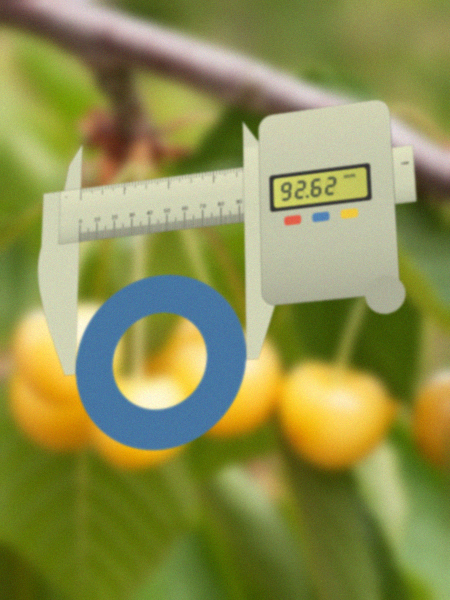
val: 92.62
